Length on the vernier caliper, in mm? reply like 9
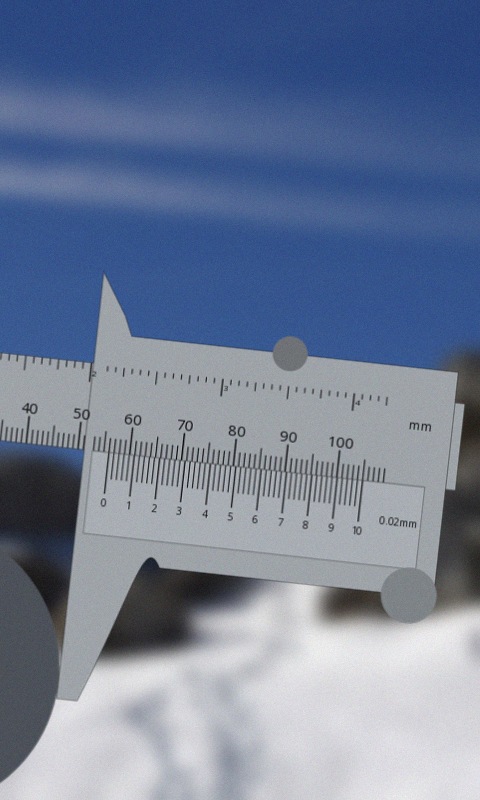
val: 56.0
